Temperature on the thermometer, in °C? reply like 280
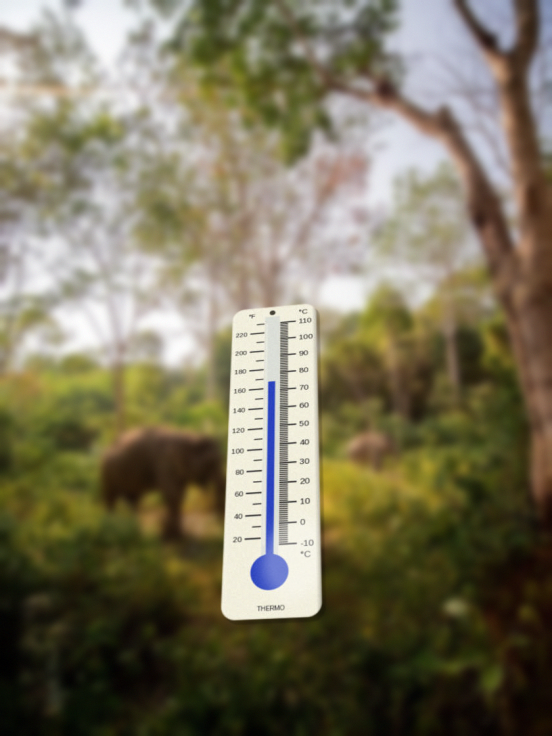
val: 75
